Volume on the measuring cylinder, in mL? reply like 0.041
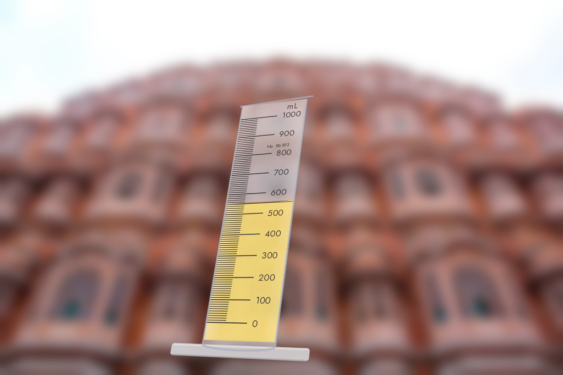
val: 550
